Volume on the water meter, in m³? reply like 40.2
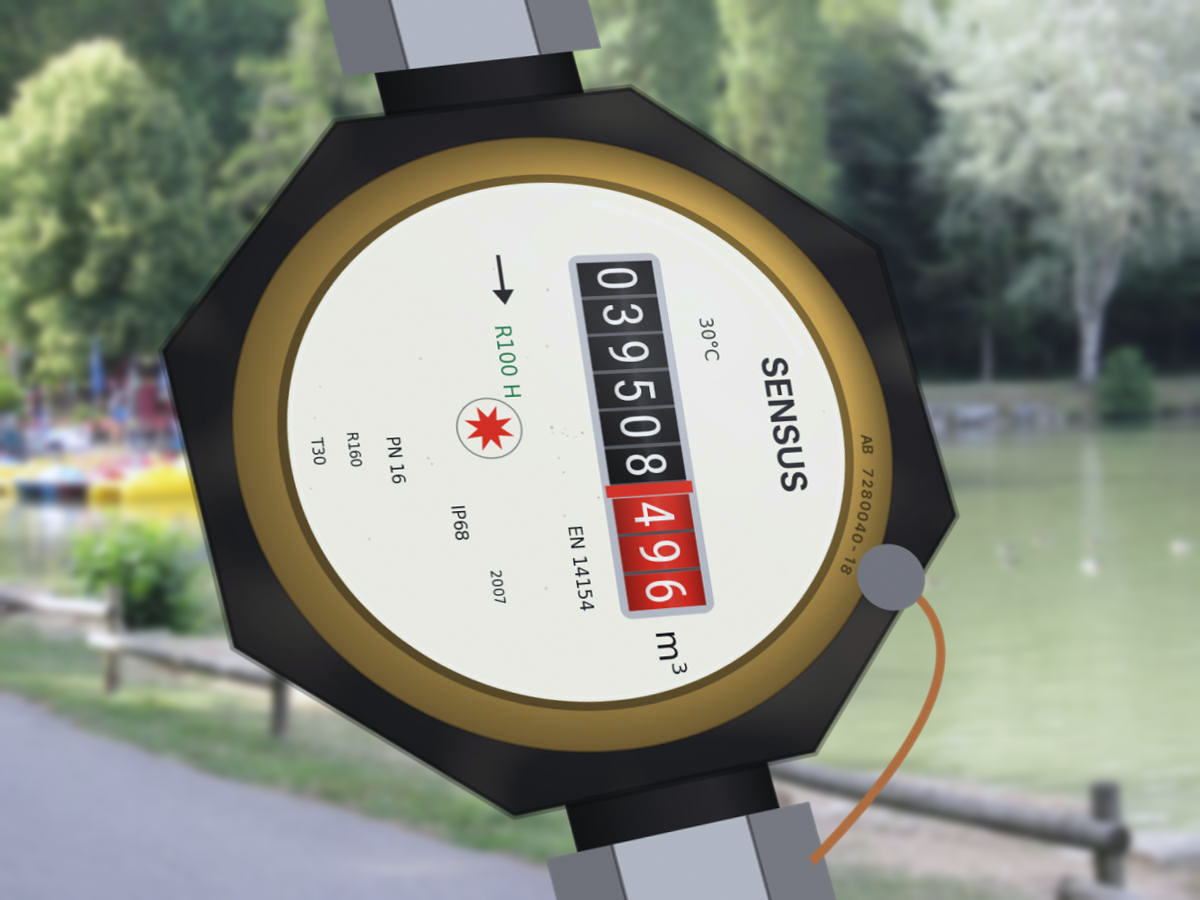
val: 39508.496
